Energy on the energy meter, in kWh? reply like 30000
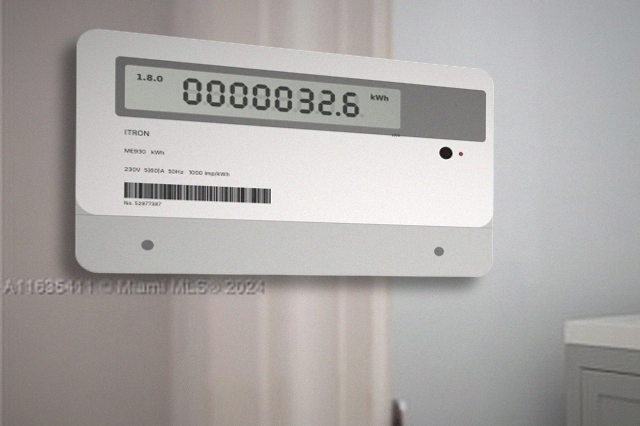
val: 32.6
